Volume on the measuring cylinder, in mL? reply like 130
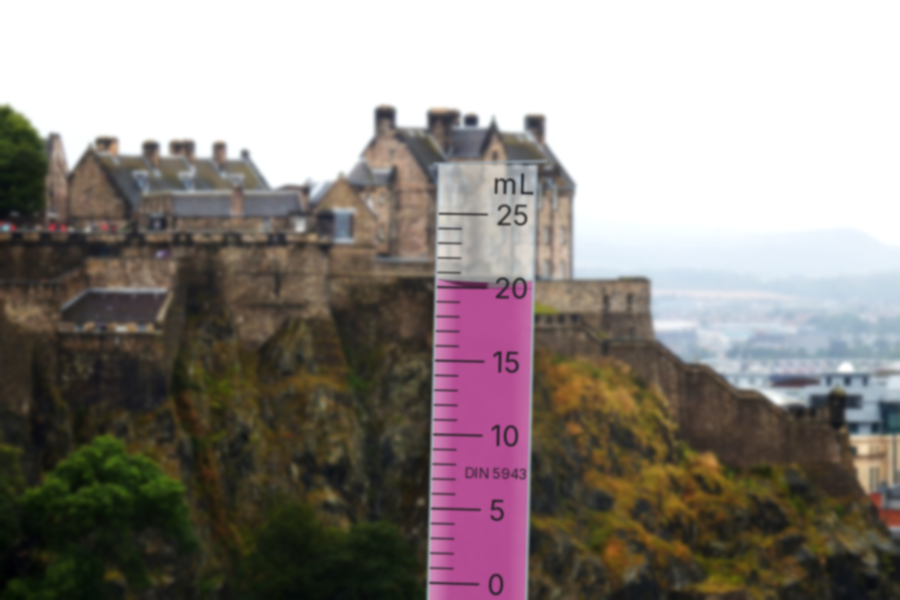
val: 20
